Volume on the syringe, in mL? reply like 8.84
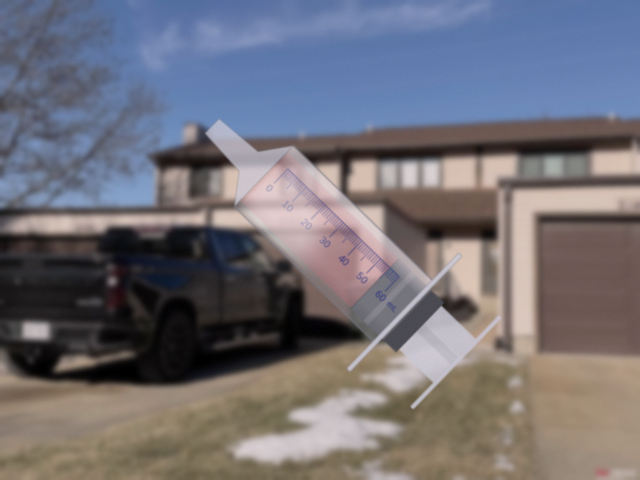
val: 55
